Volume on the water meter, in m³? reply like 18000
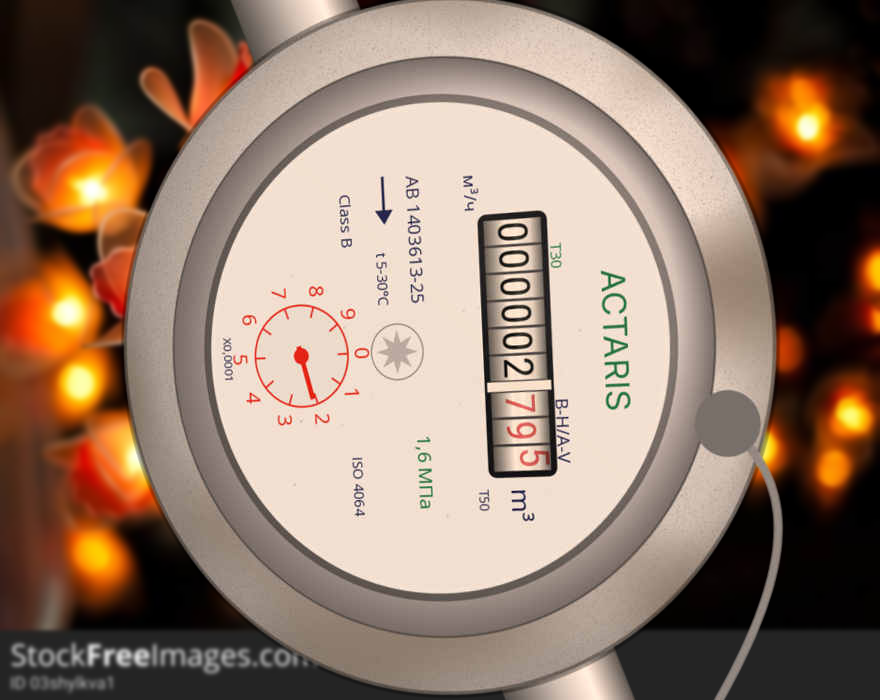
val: 2.7952
